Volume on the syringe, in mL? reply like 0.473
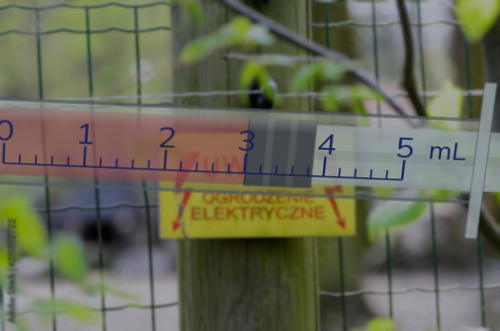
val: 3
